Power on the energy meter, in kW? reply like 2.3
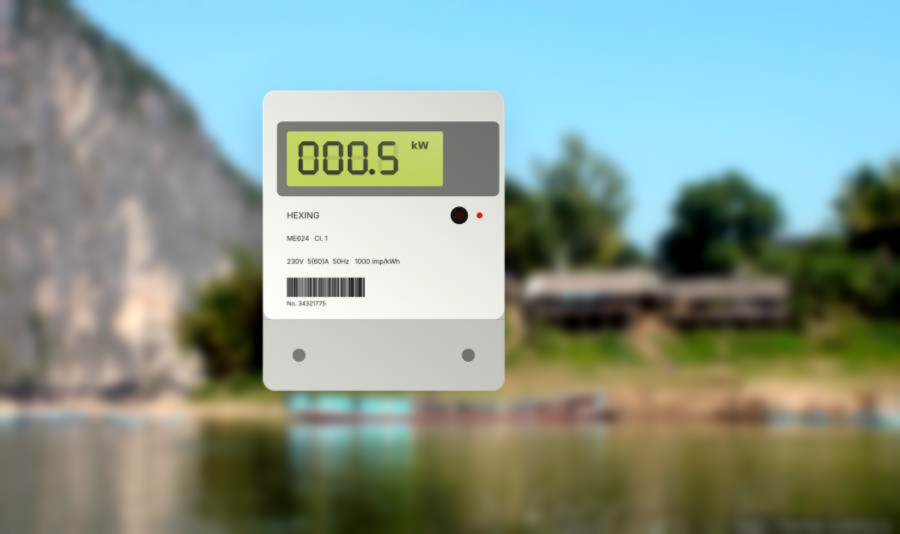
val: 0.5
